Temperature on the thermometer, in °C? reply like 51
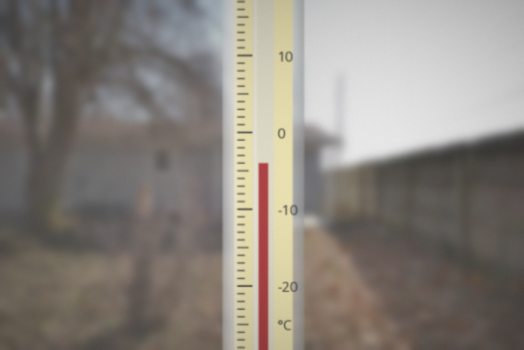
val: -4
